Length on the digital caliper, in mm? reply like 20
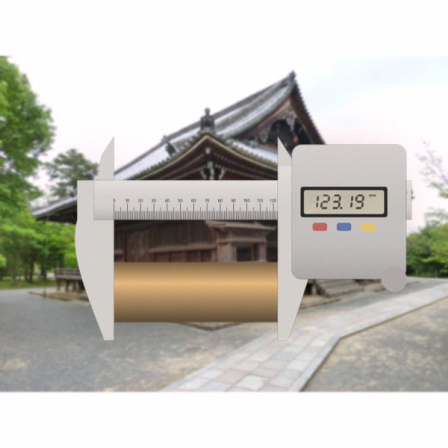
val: 123.19
